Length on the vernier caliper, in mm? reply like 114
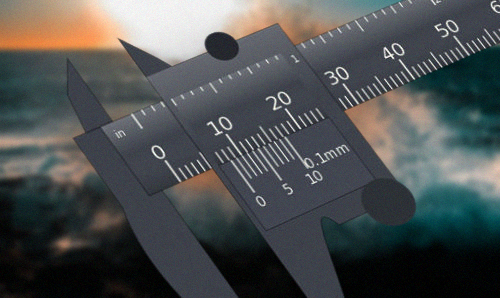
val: 8.2
